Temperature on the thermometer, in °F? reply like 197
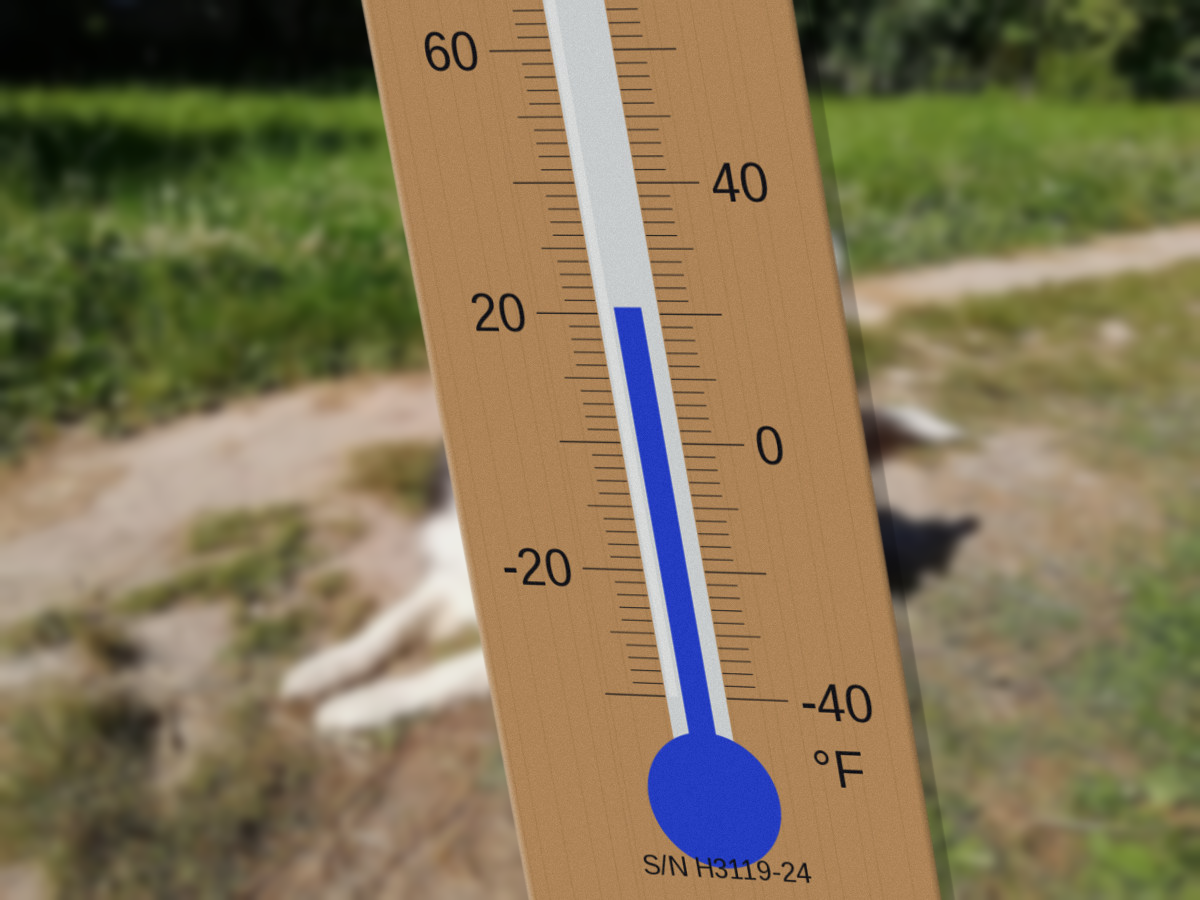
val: 21
